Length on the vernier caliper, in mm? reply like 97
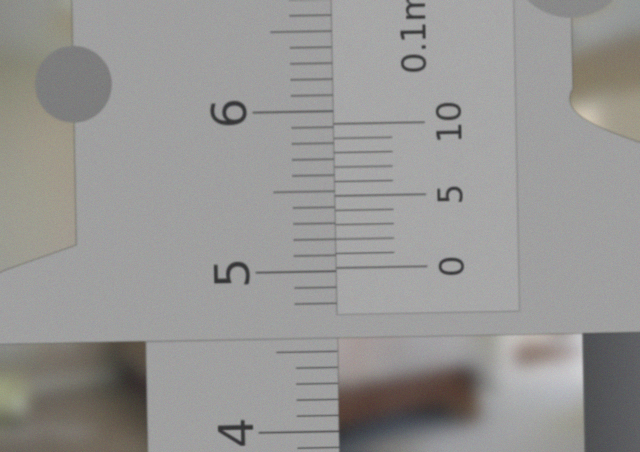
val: 50.2
